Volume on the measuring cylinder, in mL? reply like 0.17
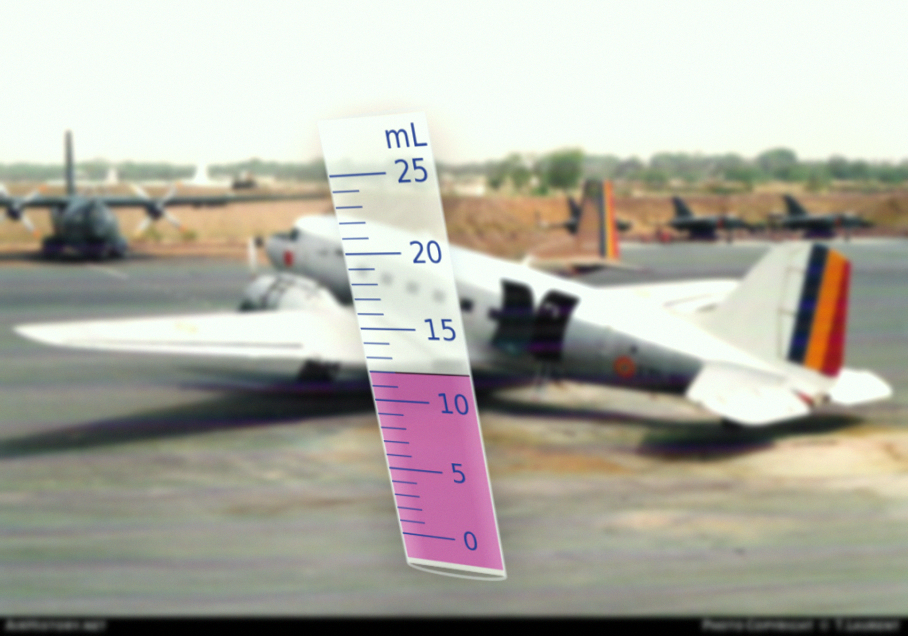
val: 12
